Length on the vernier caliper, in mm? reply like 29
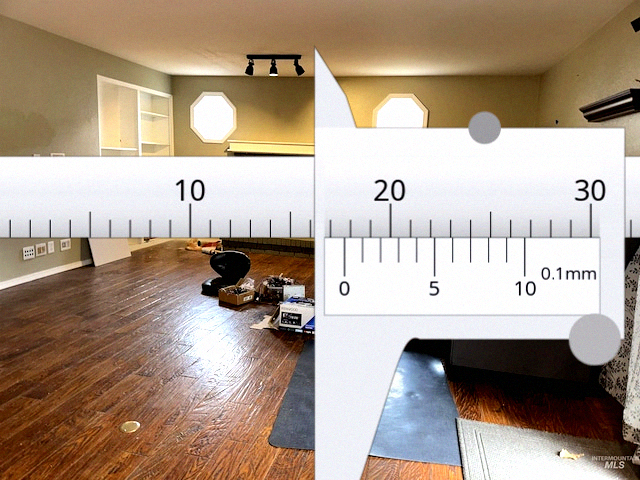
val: 17.7
